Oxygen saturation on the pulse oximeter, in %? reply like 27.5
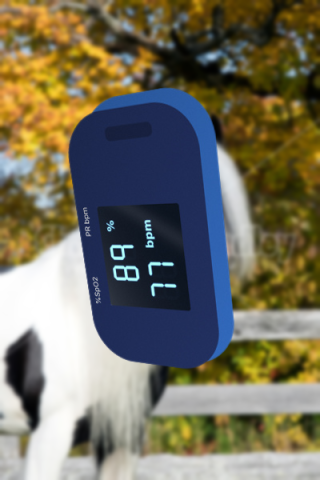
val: 89
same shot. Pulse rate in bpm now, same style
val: 77
